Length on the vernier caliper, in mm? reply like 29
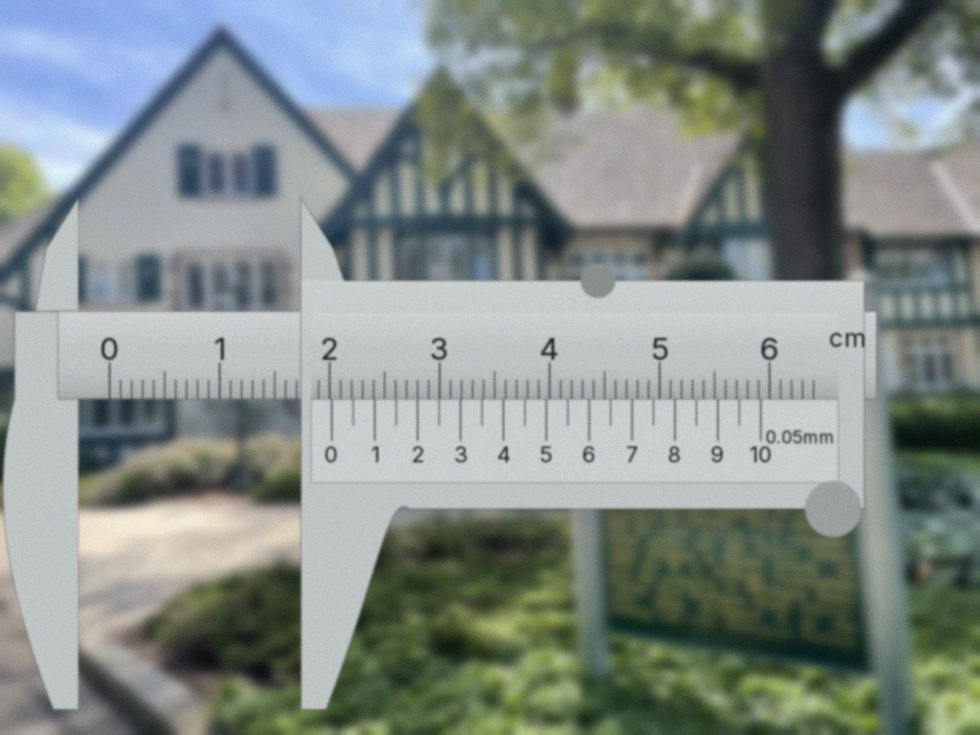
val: 20.2
